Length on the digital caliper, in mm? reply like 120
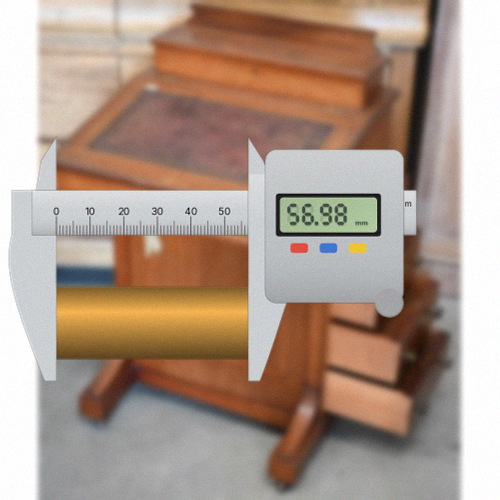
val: 56.98
